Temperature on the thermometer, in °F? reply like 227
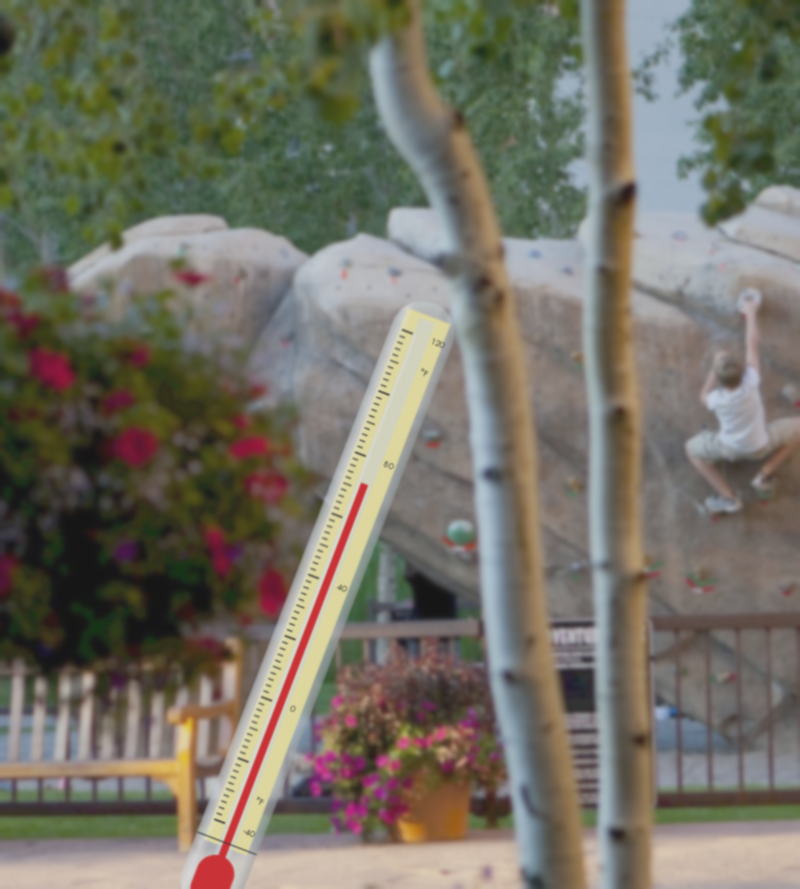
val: 72
